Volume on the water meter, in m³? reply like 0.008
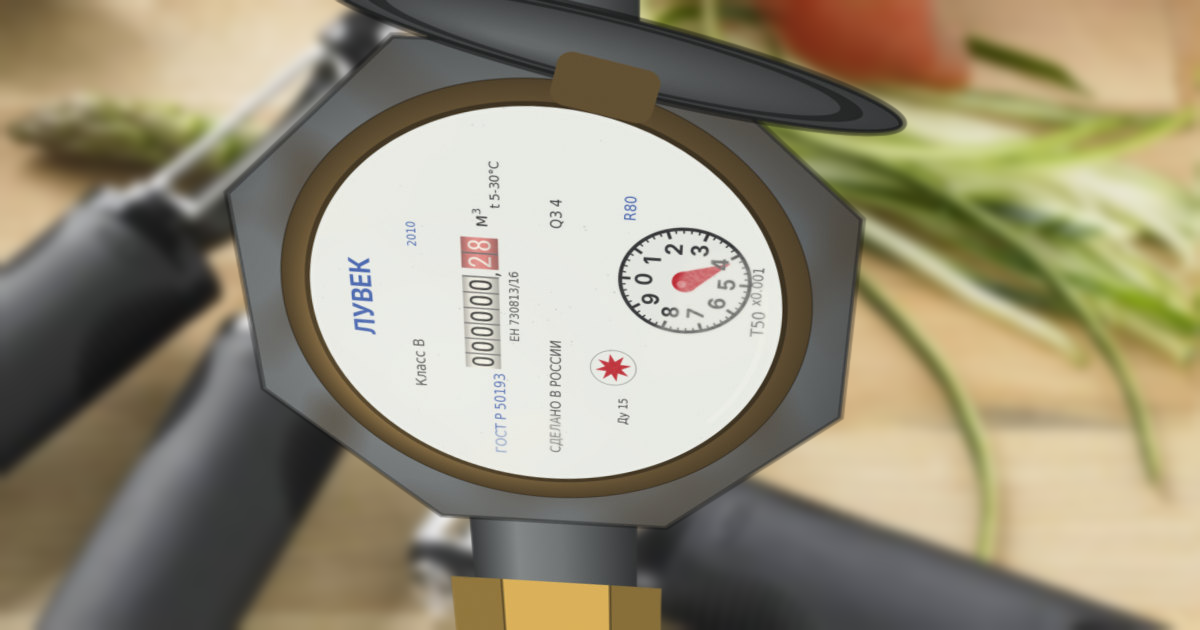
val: 0.284
